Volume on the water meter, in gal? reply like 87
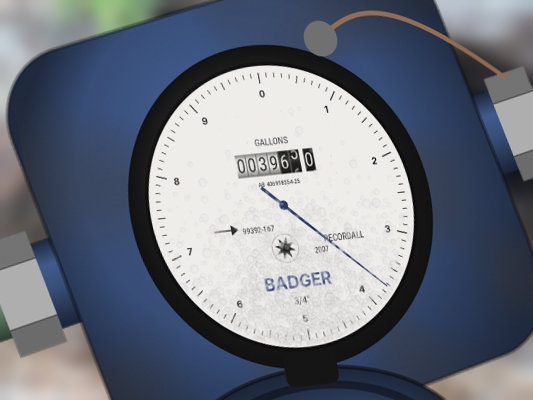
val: 39653.7
